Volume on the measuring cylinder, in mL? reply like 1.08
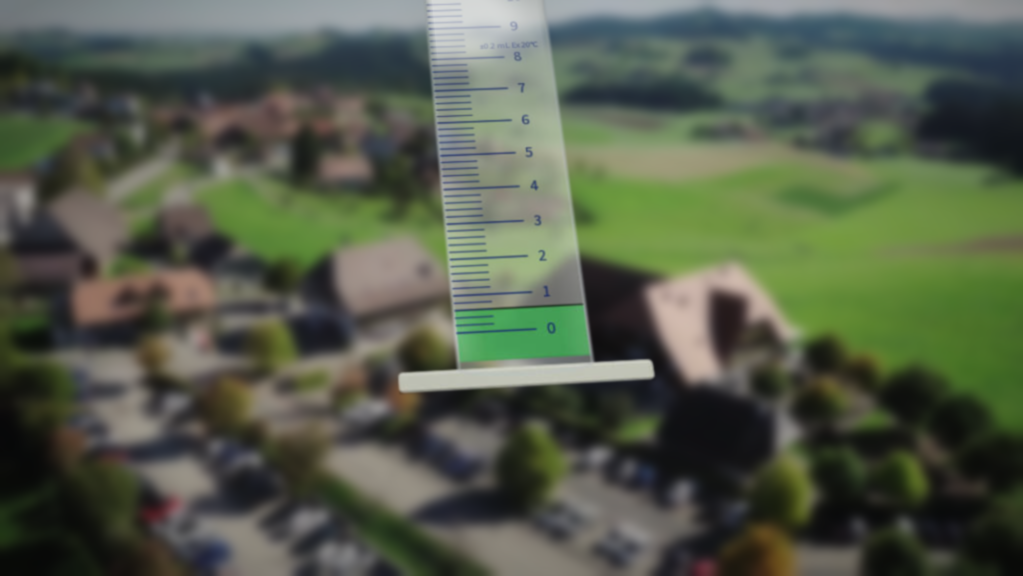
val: 0.6
